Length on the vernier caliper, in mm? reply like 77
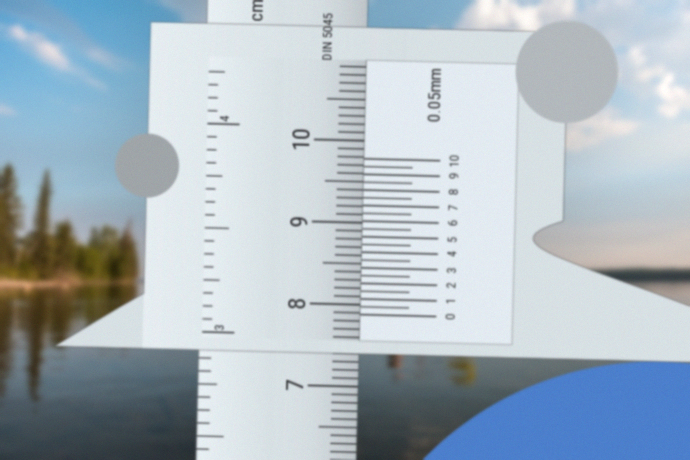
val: 78.8
